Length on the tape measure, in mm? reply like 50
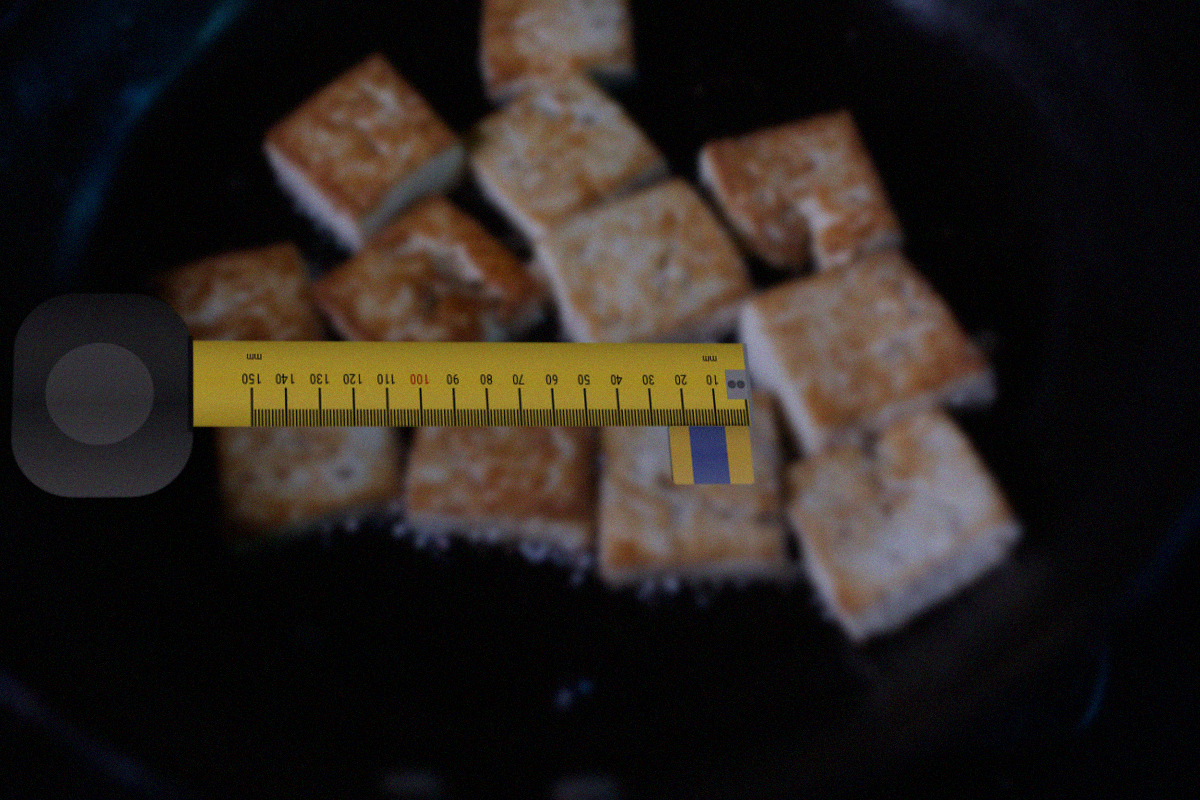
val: 25
